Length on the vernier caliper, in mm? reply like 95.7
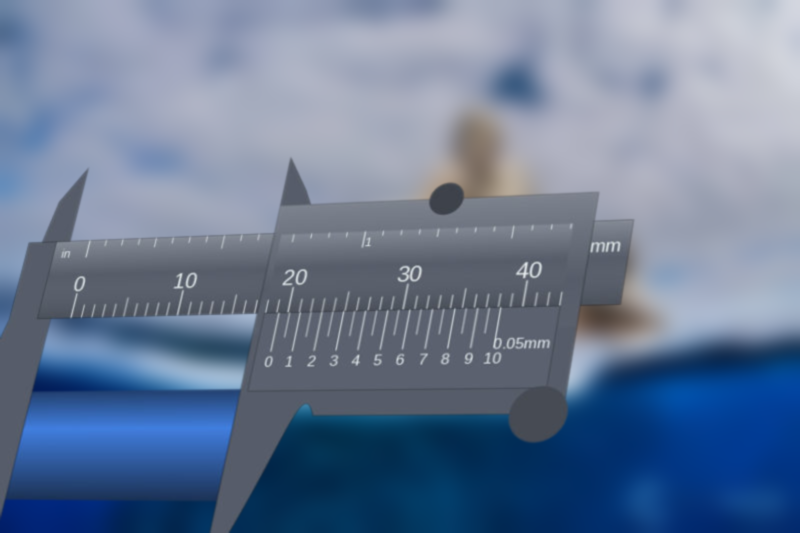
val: 19.2
